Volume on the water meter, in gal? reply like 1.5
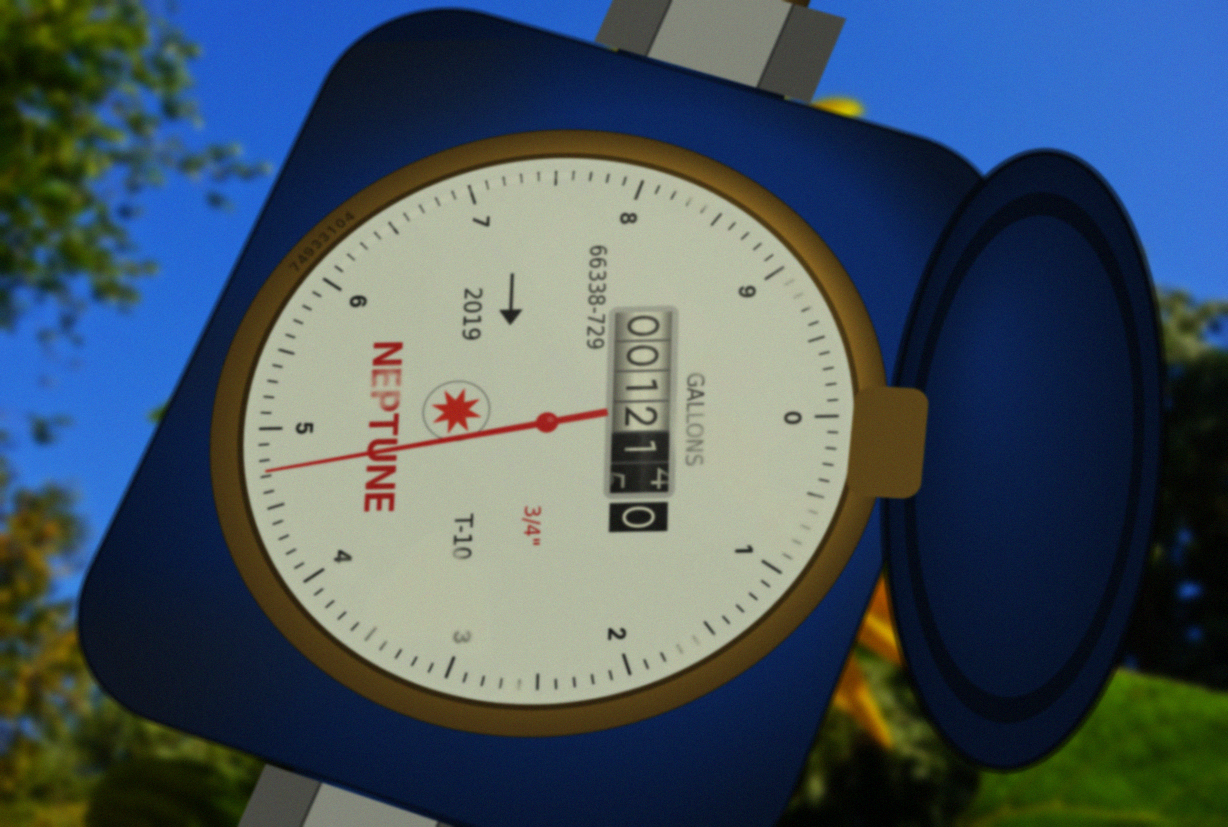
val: 12144.7
